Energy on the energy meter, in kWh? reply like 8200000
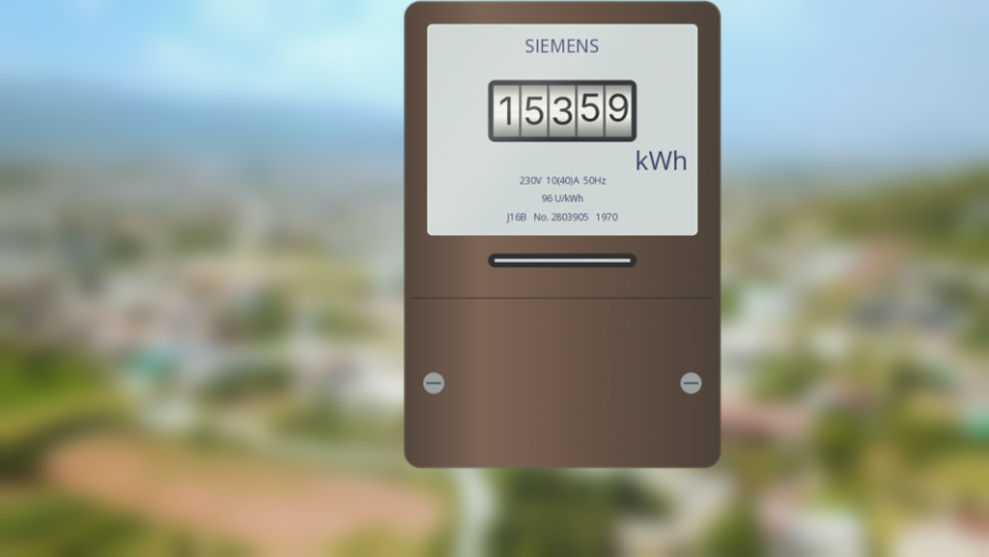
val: 15359
